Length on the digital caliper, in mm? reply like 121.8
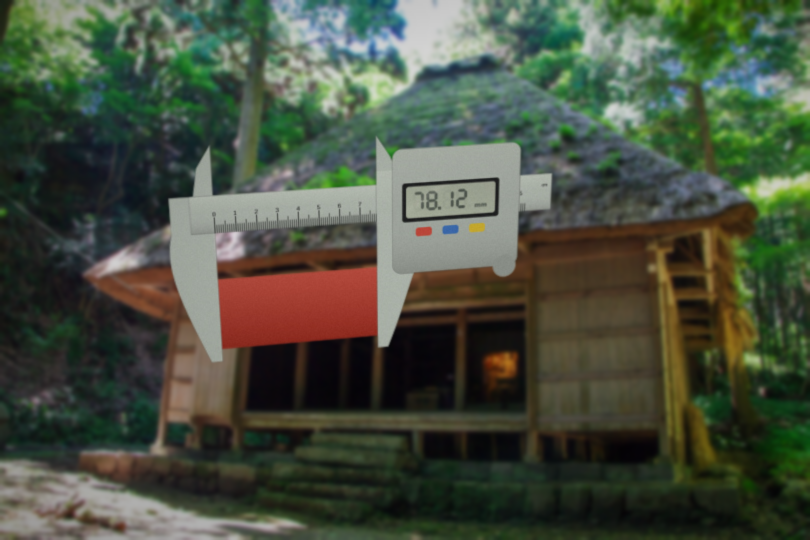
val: 78.12
